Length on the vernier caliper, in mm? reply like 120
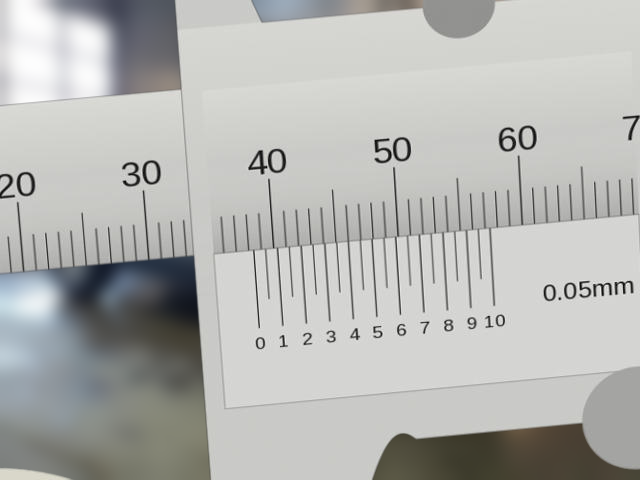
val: 38.4
